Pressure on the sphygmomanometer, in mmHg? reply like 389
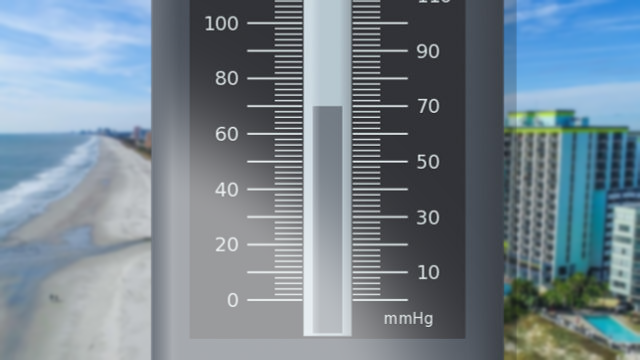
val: 70
